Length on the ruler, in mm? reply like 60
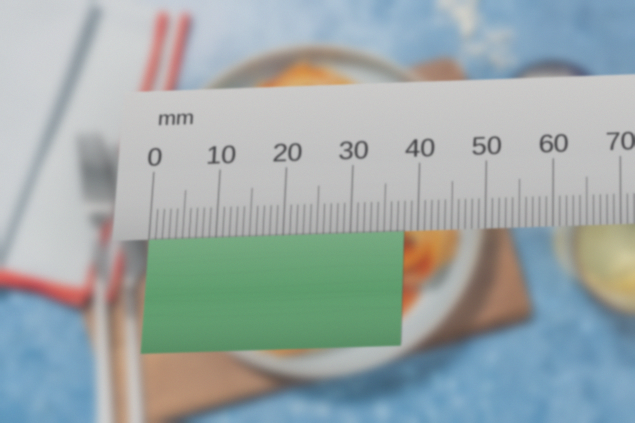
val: 38
